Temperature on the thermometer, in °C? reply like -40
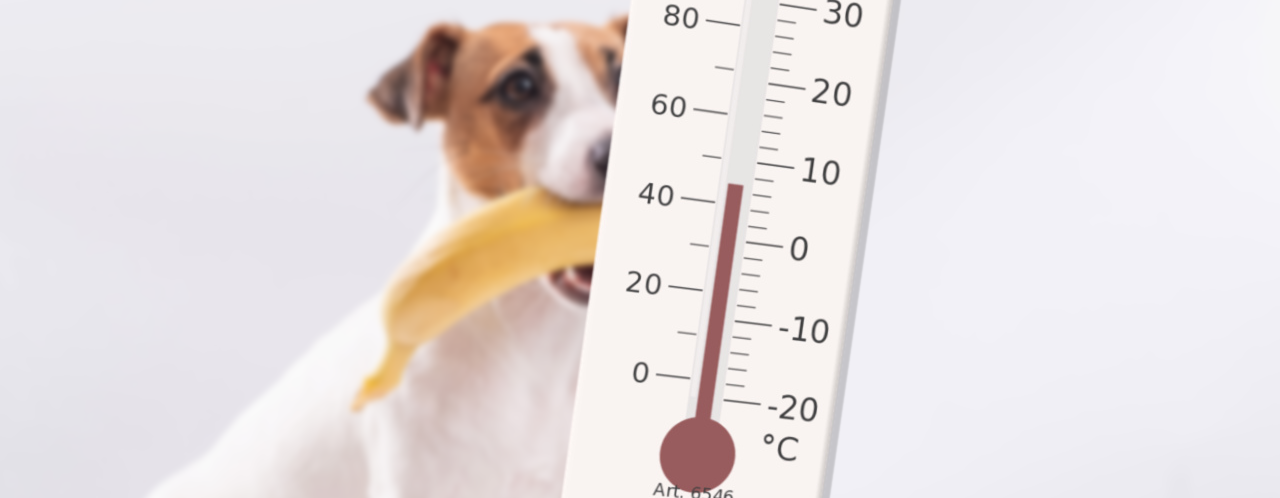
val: 7
